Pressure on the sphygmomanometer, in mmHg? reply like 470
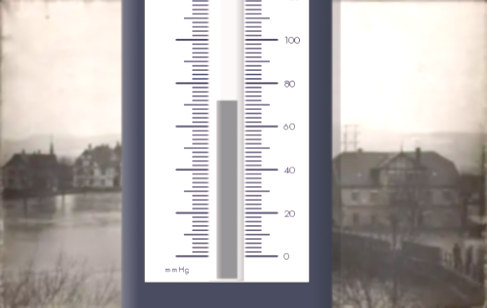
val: 72
